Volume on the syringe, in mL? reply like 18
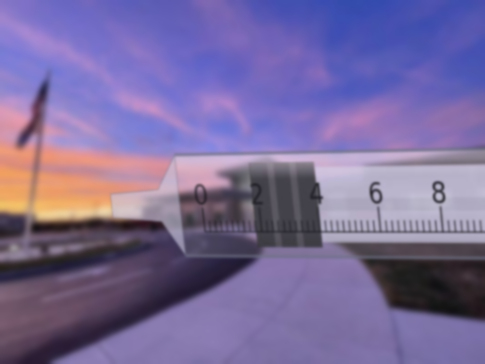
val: 1.8
